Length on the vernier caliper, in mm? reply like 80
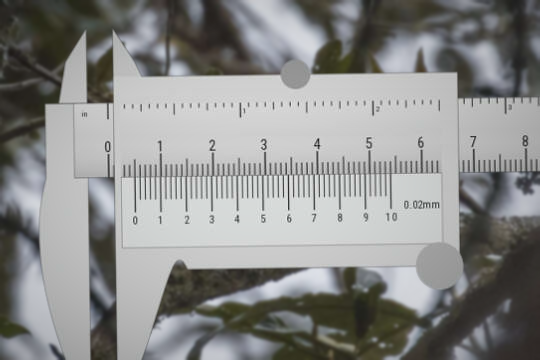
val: 5.0
